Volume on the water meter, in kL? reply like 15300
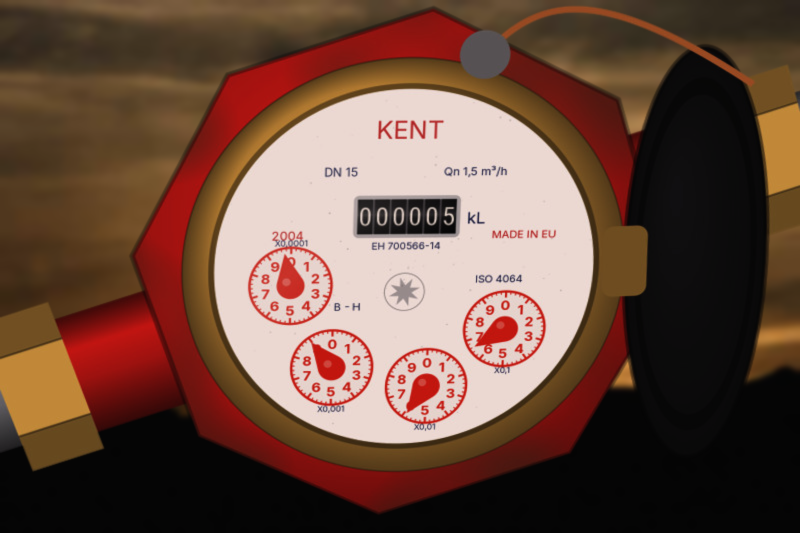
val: 5.6589
